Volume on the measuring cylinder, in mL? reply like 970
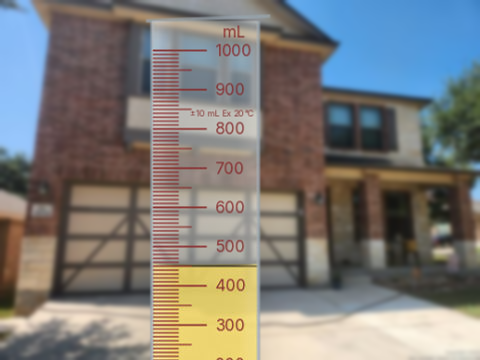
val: 450
